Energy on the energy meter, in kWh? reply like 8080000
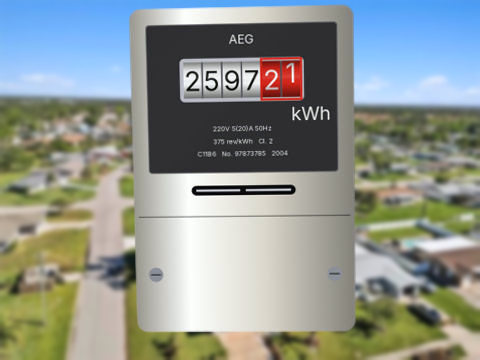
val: 2597.21
